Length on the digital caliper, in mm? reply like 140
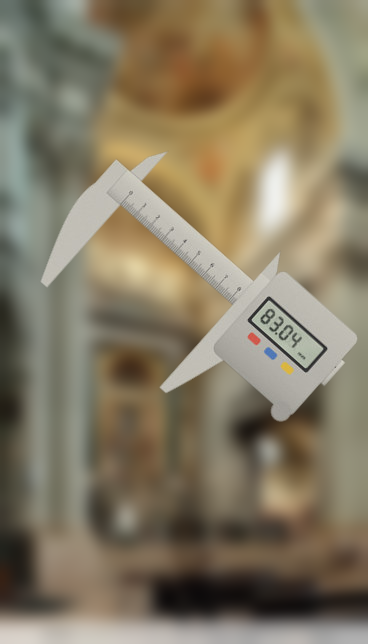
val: 83.04
